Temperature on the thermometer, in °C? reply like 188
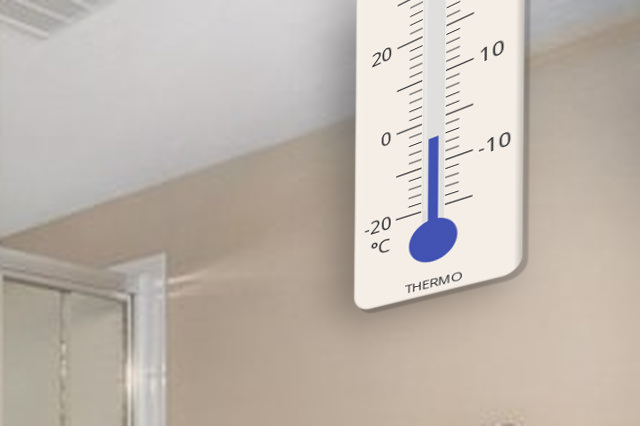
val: -4
